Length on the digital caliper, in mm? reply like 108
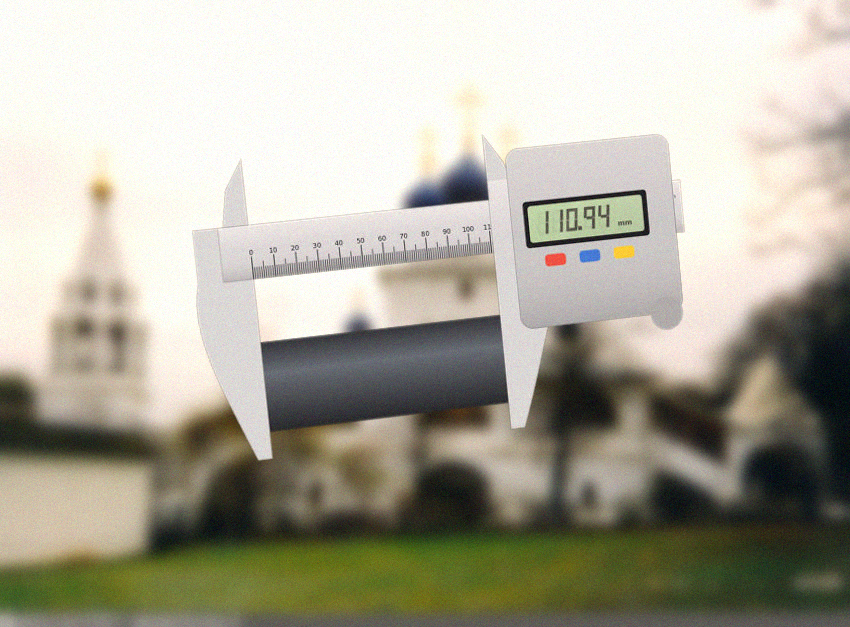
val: 110.94
